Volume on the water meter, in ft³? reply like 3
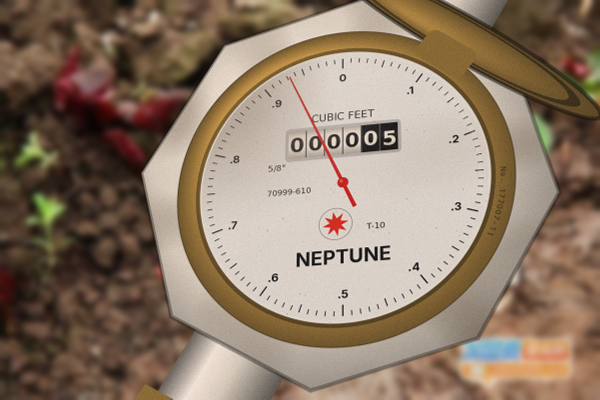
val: 4.93
